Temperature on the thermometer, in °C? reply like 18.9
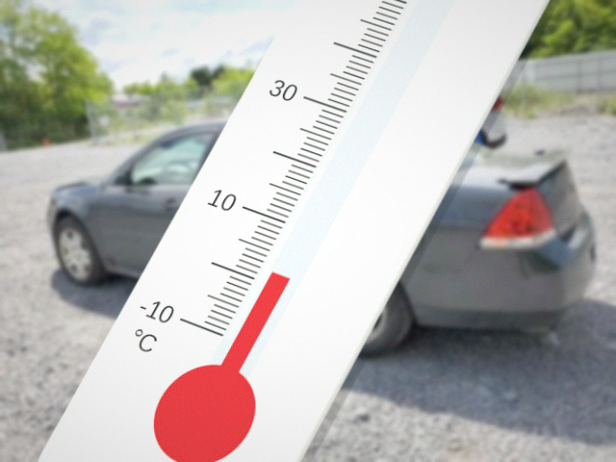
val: 2
